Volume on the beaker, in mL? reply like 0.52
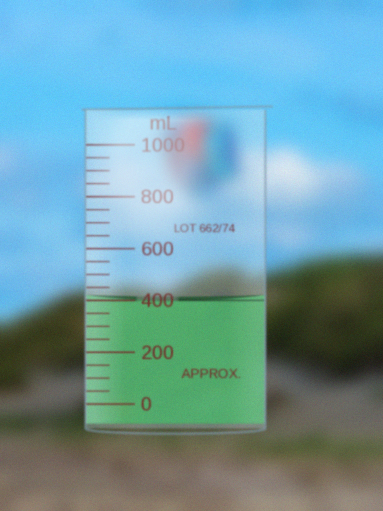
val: 400
